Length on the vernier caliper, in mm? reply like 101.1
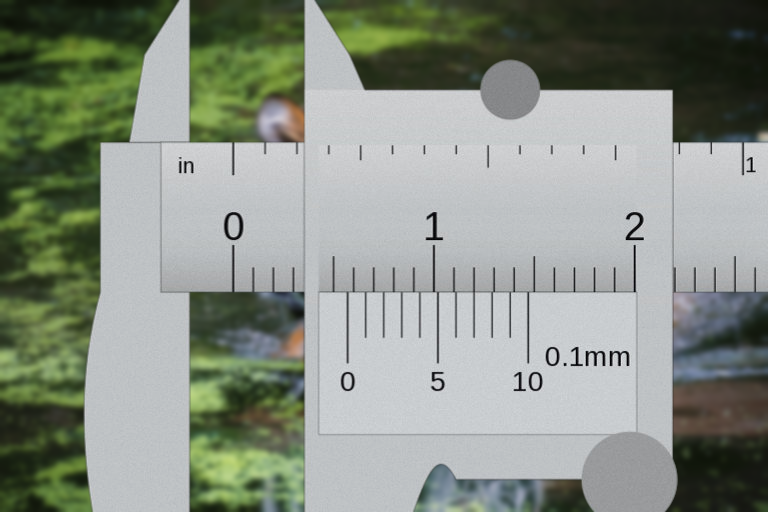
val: 5.7
